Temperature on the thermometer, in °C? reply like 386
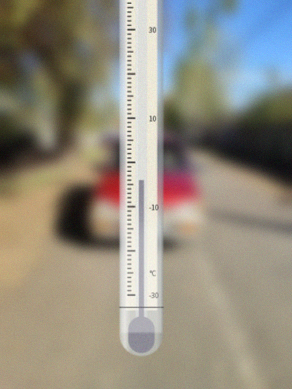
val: -4
